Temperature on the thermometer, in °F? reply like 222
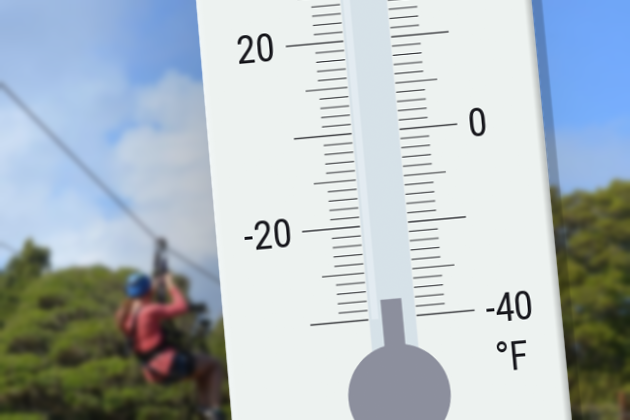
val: -36
